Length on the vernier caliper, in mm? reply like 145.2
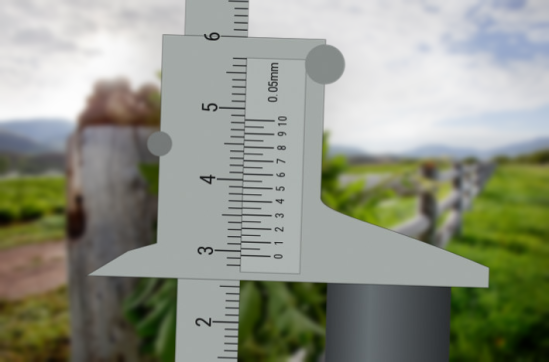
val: 29.4
